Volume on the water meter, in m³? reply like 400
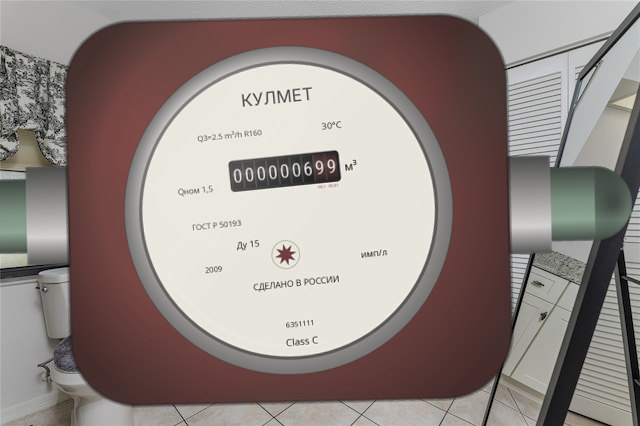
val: 6.99
